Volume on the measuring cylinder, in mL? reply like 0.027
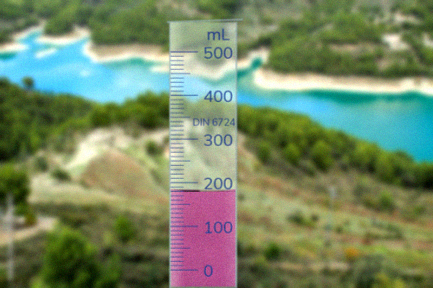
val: 180
